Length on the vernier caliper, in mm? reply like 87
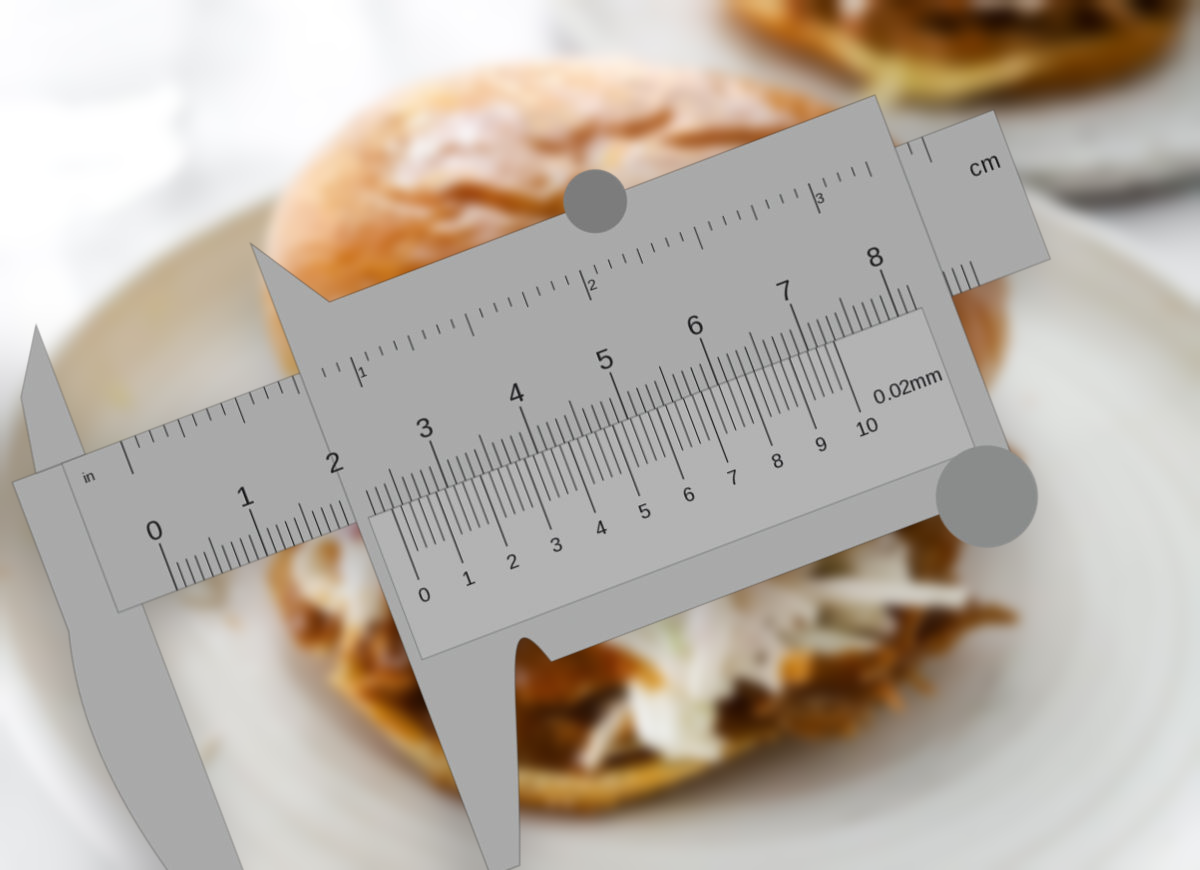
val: 23.8
